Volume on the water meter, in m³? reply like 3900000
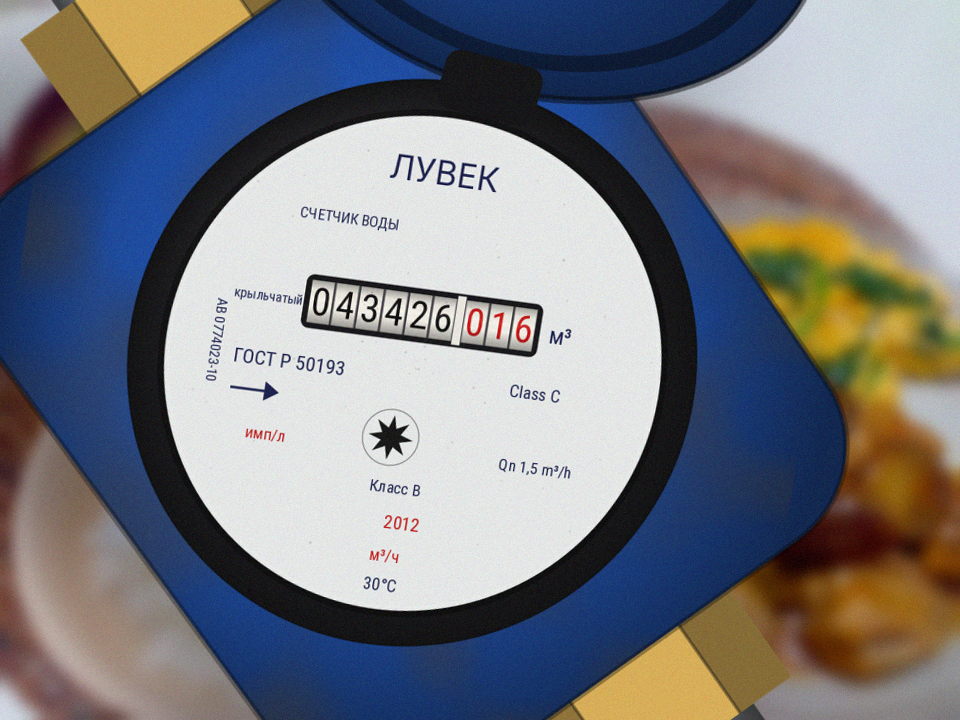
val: 43426.016
